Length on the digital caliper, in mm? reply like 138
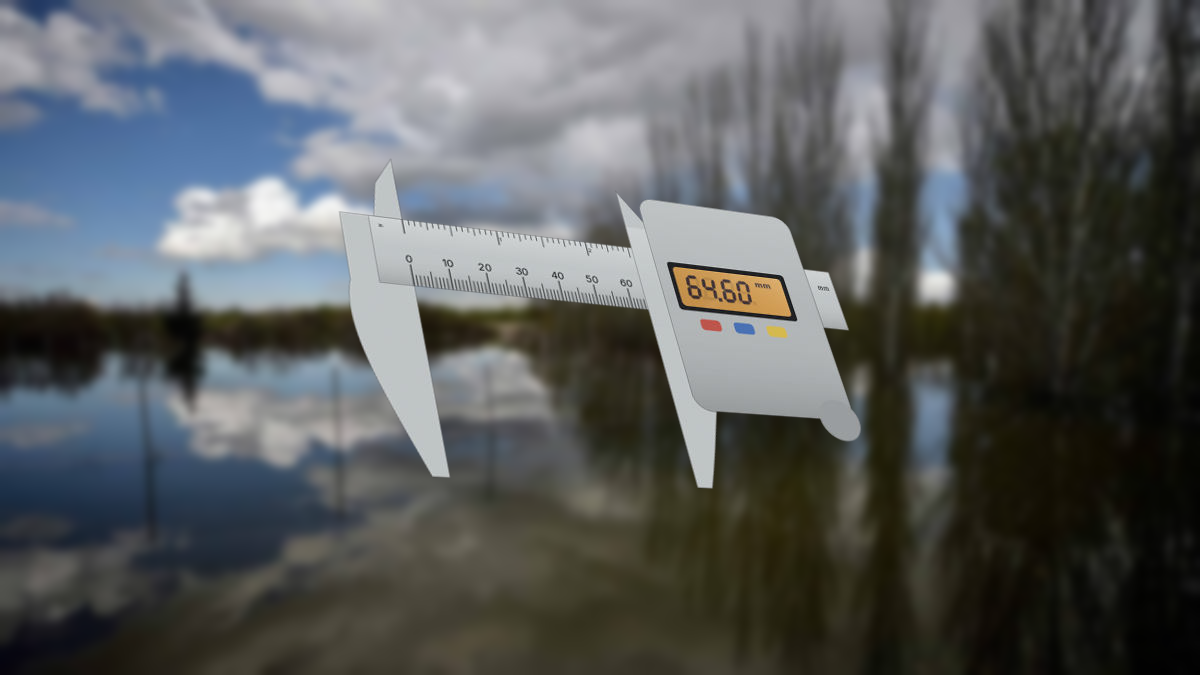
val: 64.60
